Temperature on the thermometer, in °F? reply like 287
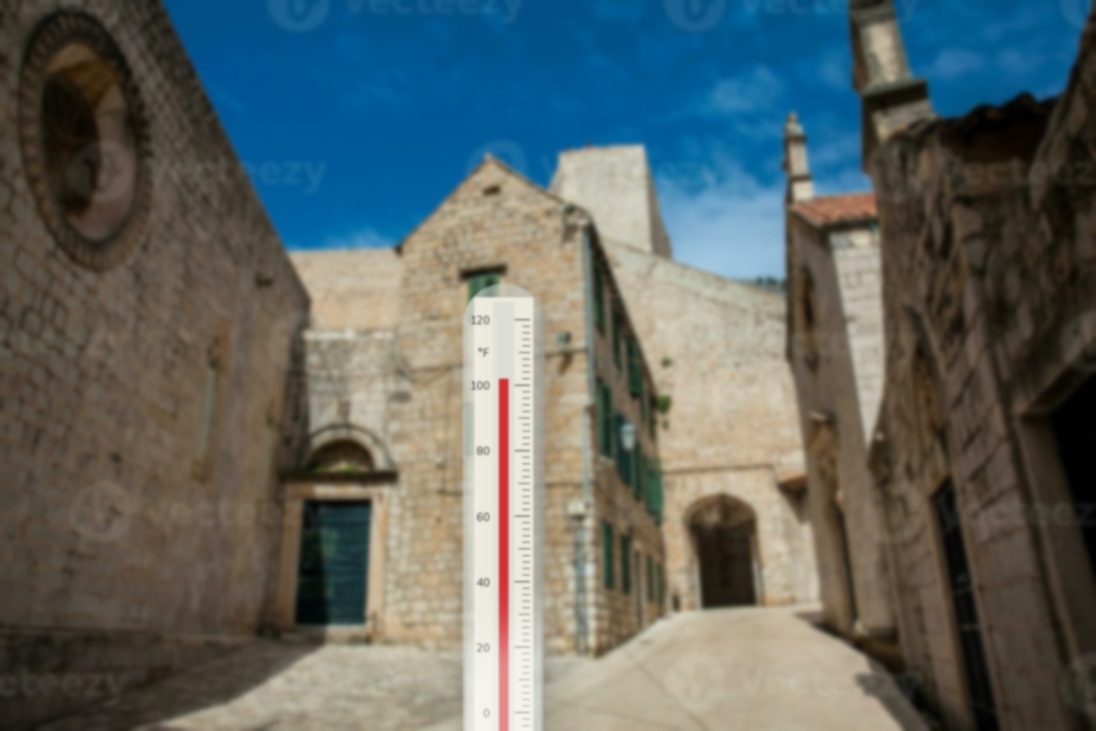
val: 102
